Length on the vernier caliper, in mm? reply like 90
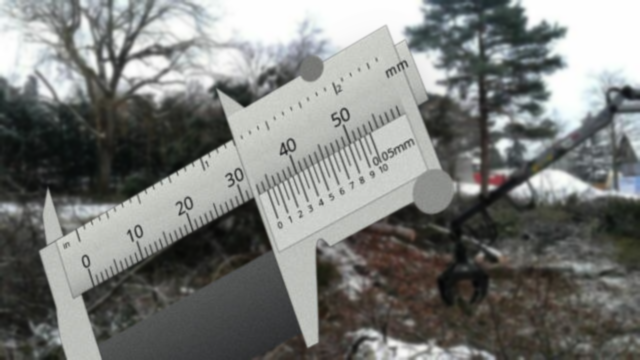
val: 34.5
